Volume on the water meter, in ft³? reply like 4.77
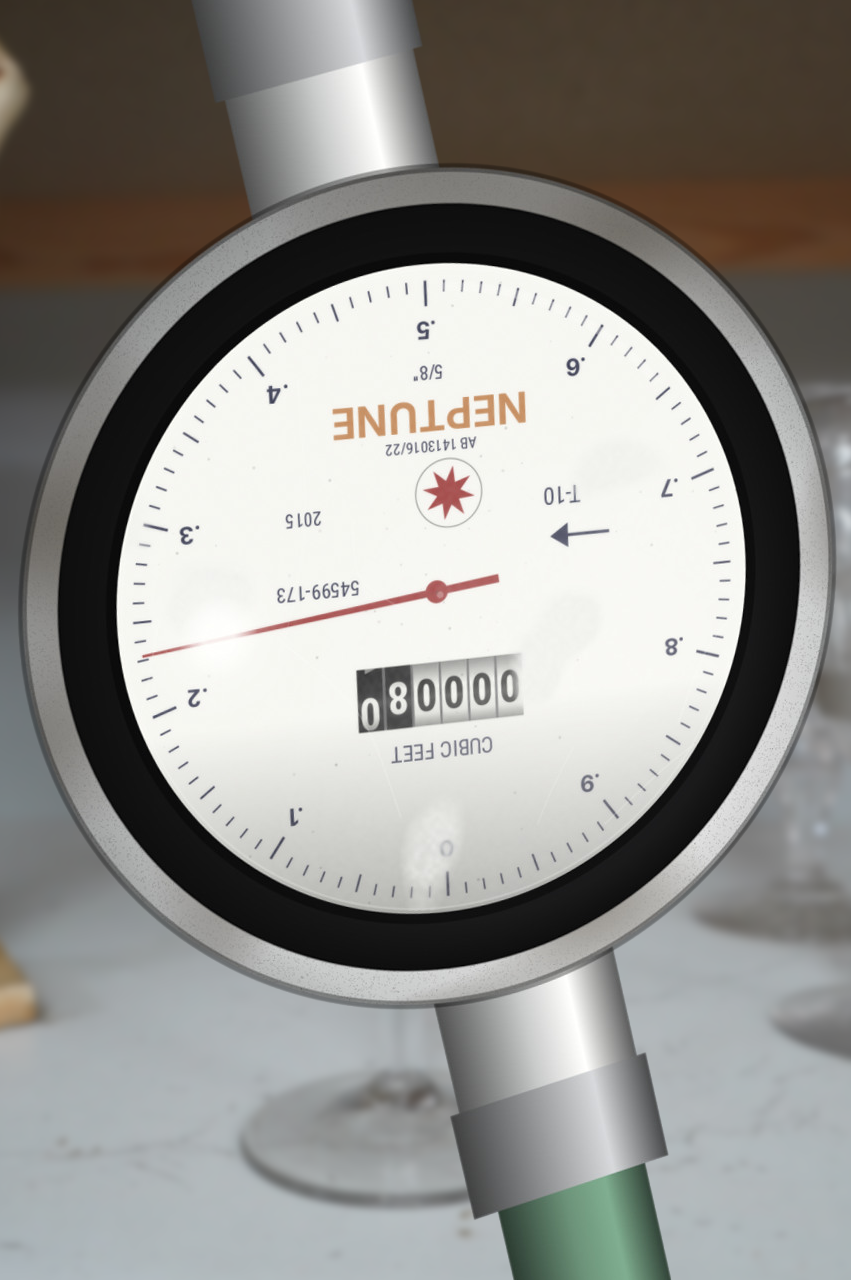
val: 80.23
